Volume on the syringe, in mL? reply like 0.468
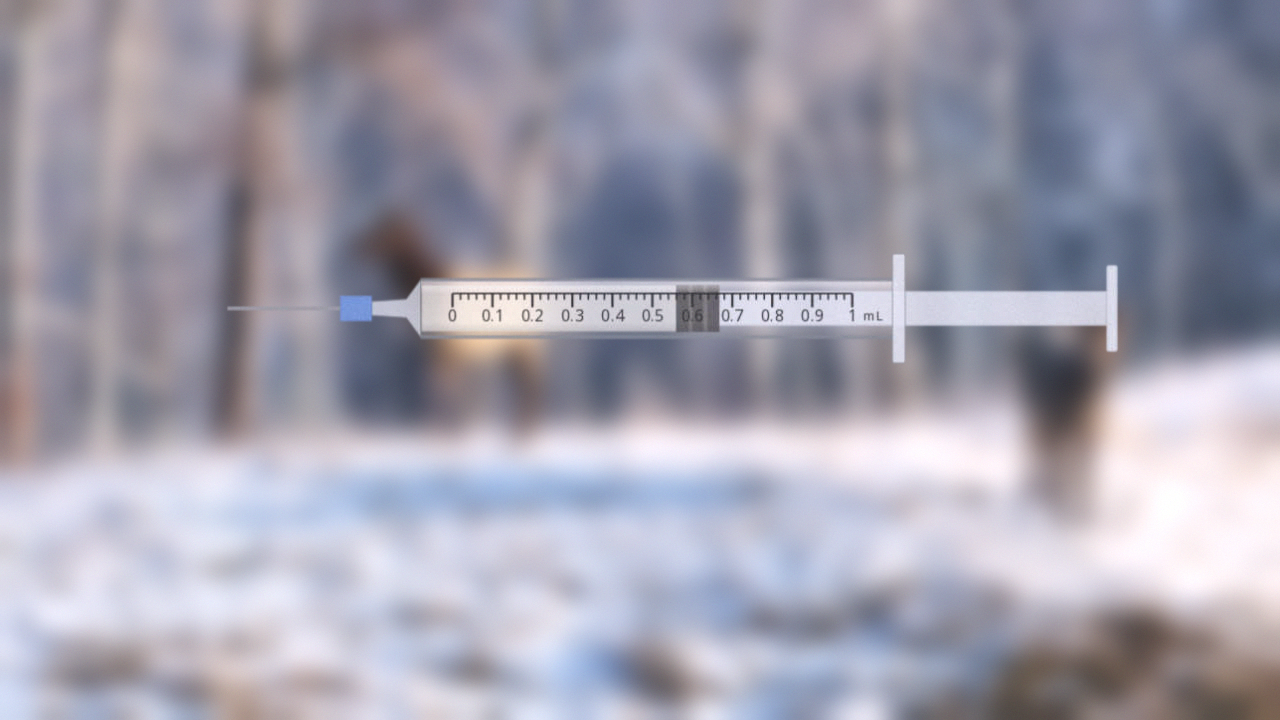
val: 0.56
